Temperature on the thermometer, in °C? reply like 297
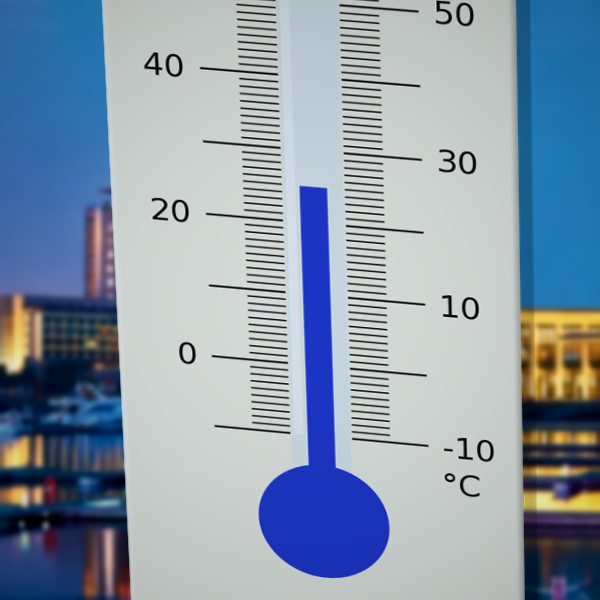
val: 25
